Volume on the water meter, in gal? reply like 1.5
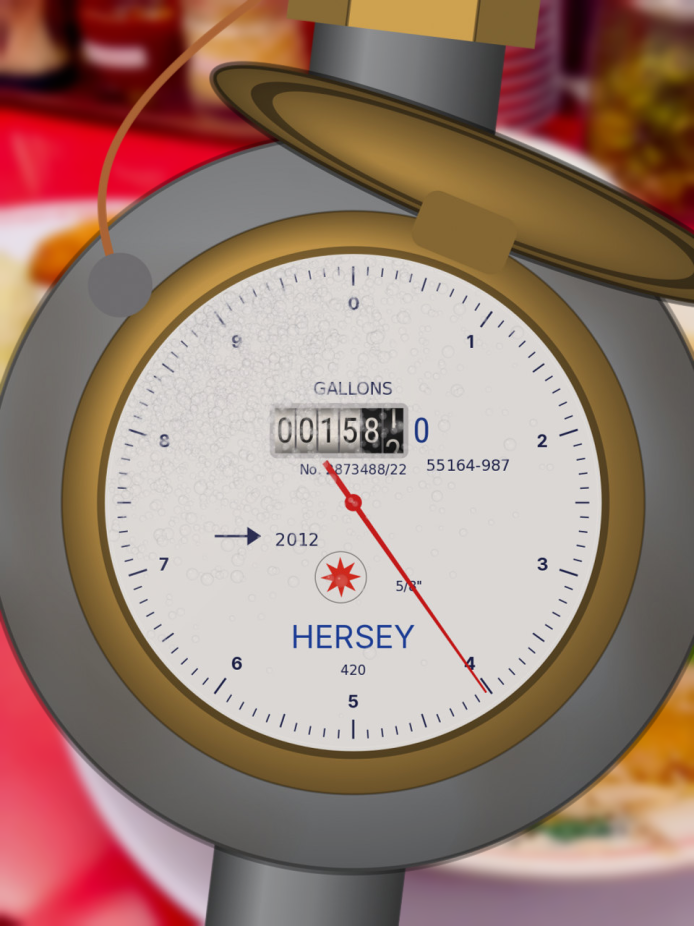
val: 15814.0
